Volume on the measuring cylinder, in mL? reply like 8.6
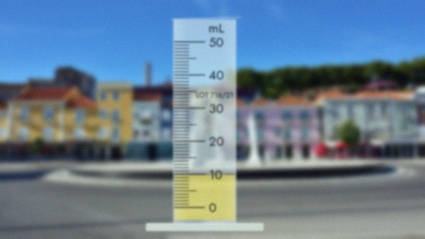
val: 10
